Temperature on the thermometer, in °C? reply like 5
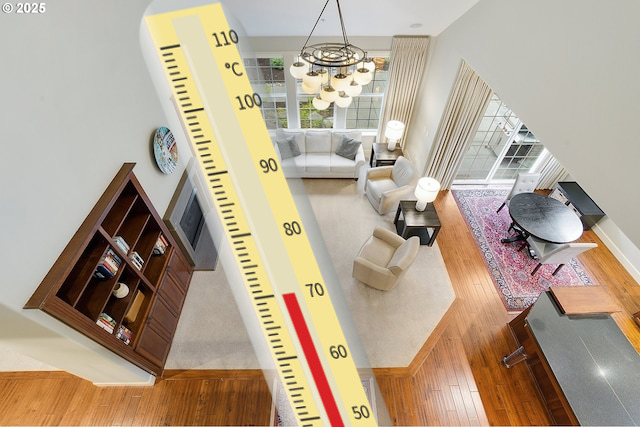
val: 70
